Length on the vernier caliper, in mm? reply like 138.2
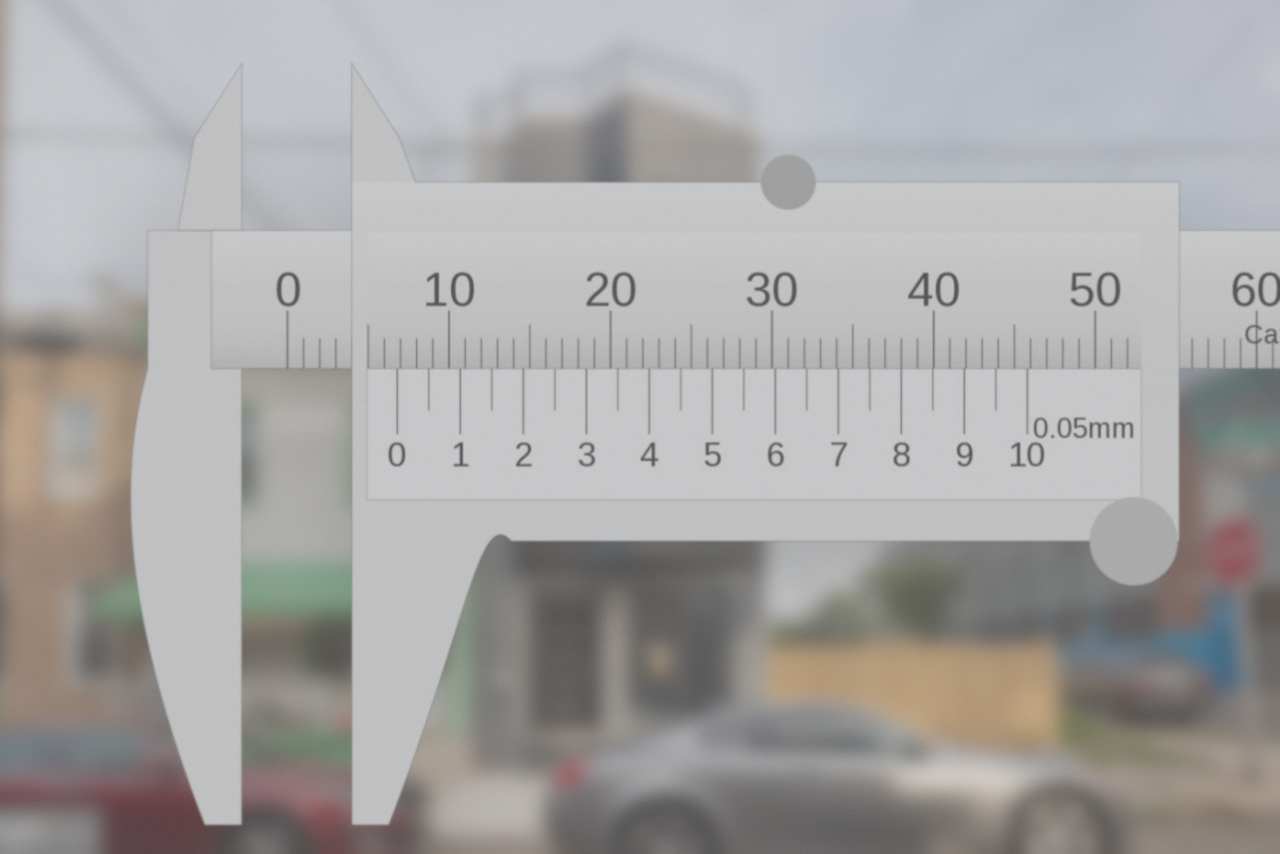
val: 6.8
